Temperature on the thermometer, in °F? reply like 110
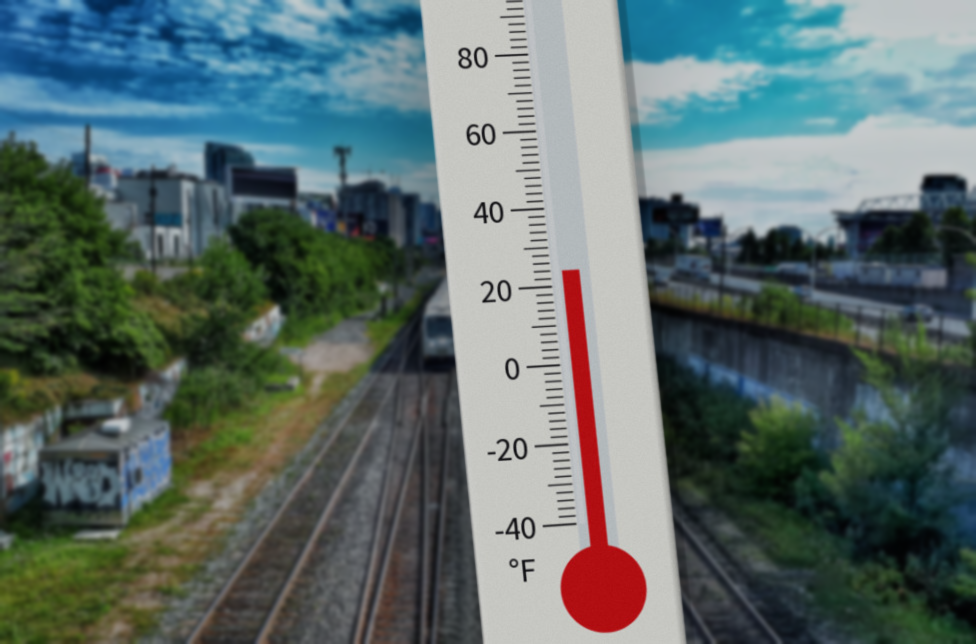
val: 24
